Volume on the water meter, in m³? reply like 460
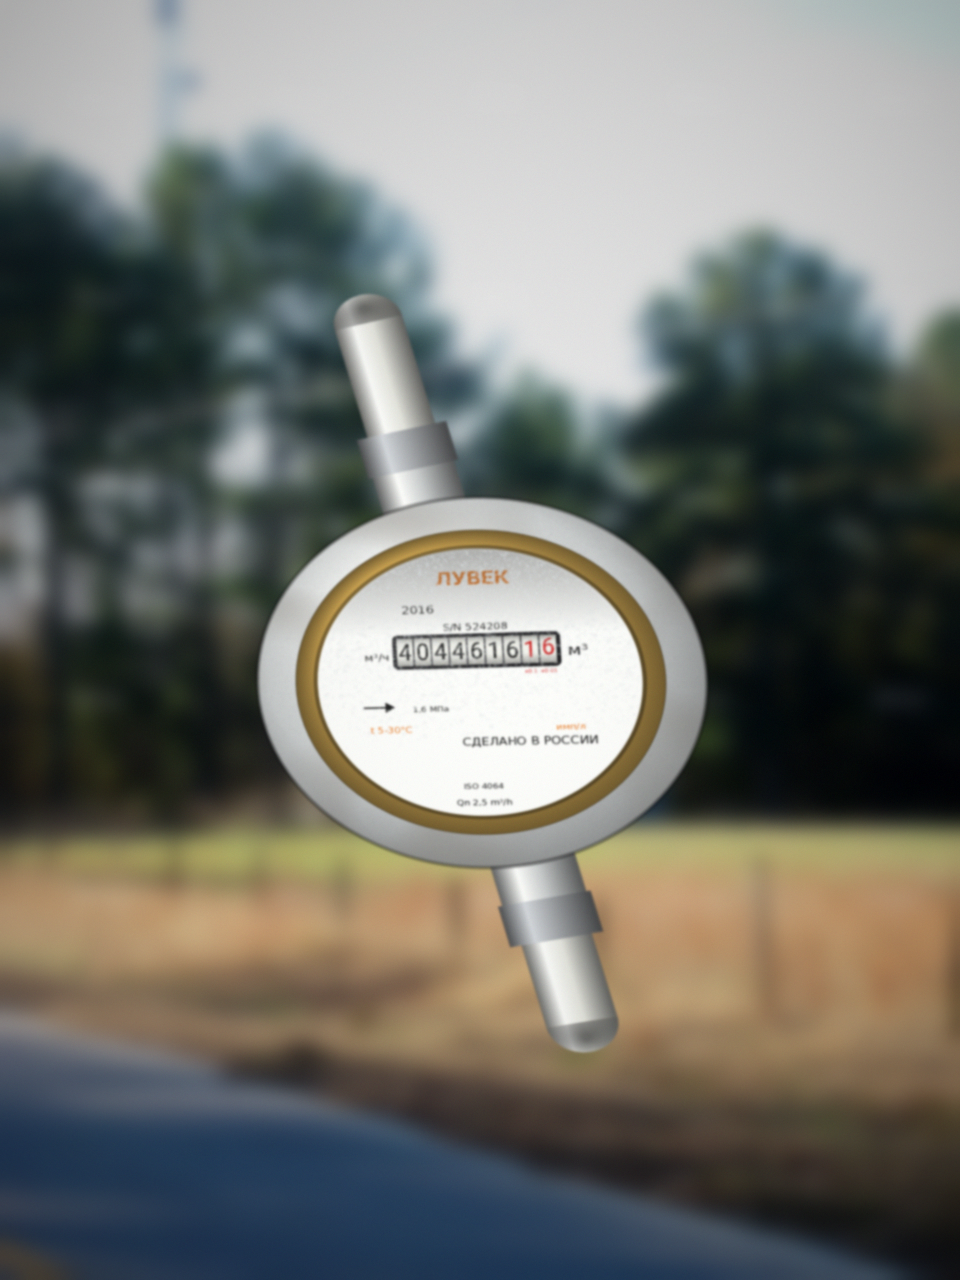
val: 4044616.16
